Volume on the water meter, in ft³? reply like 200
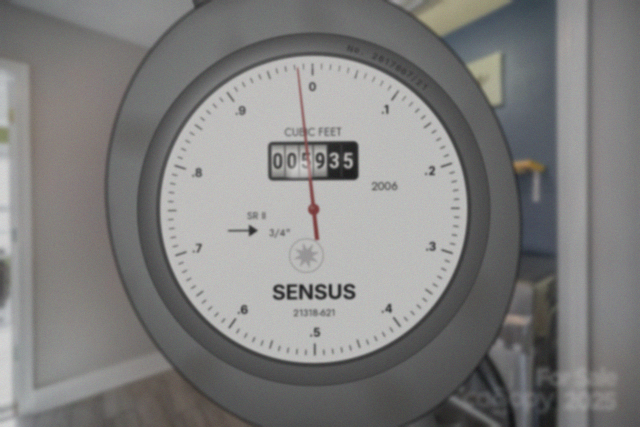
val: 5934.98
